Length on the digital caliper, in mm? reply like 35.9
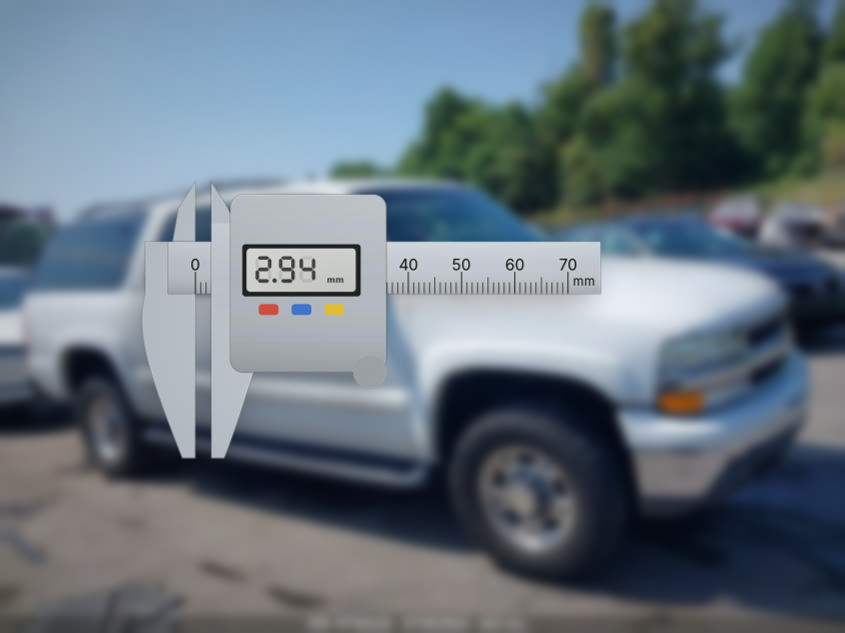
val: 2.94
